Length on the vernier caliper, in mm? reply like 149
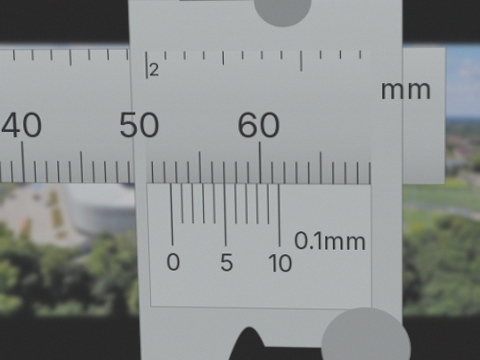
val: 52.5
